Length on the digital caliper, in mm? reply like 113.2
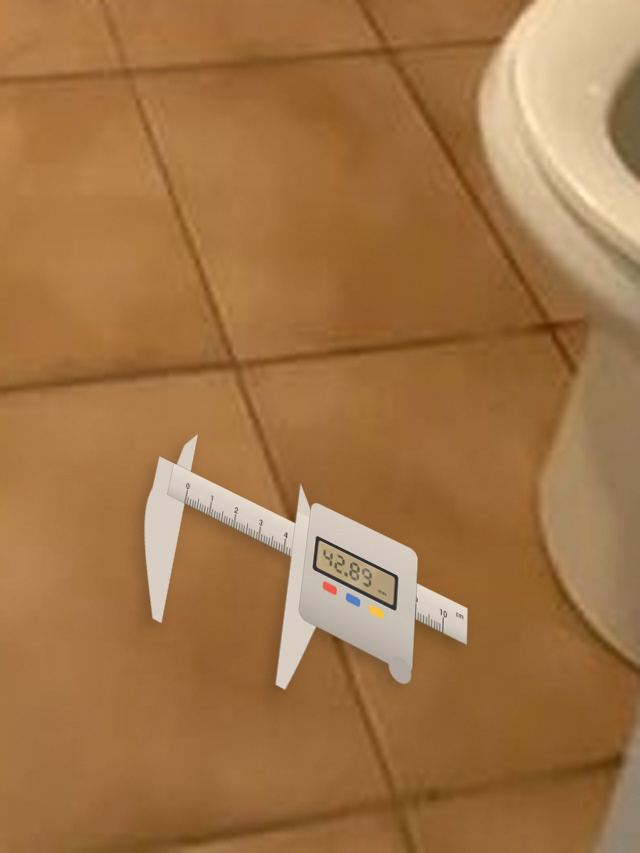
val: 42.89
